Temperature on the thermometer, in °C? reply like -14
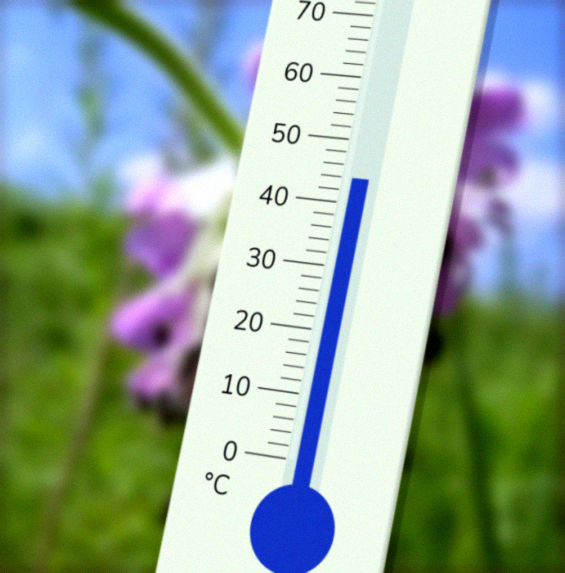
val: 44
